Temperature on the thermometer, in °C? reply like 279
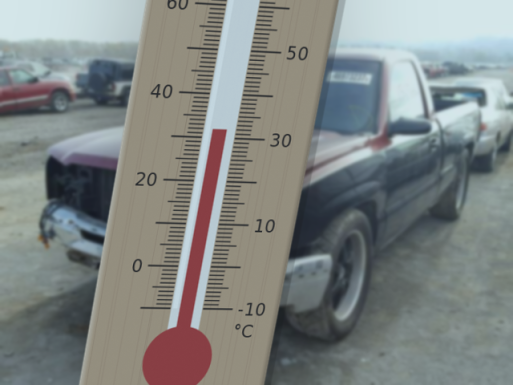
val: 32
